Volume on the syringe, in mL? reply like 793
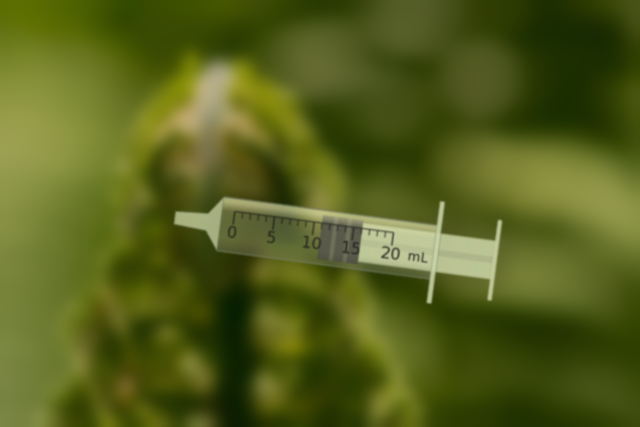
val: 11
